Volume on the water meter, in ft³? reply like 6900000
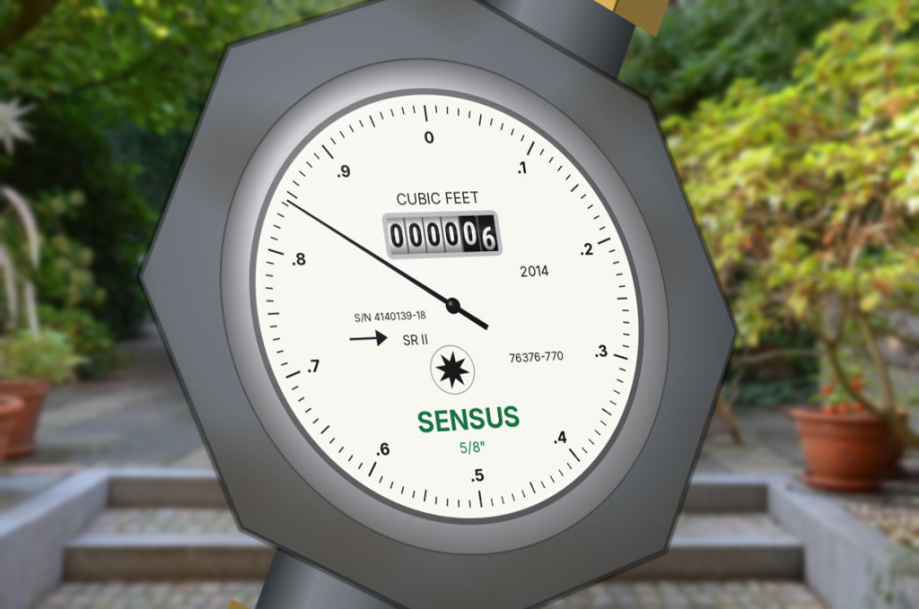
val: 5.84
